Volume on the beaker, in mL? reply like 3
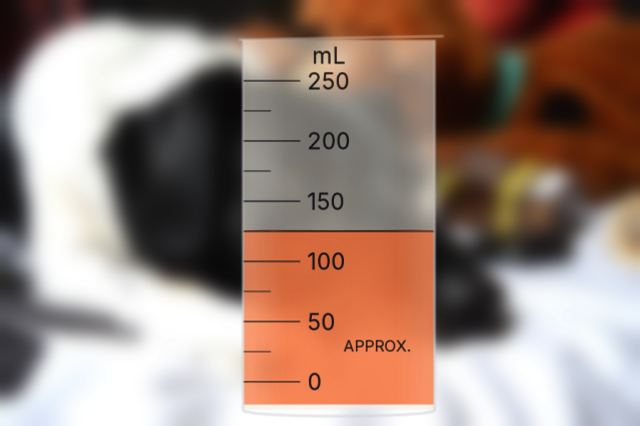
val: 125
